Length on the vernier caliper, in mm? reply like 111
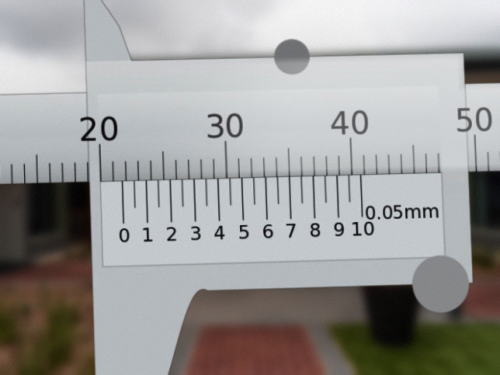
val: 21.7
